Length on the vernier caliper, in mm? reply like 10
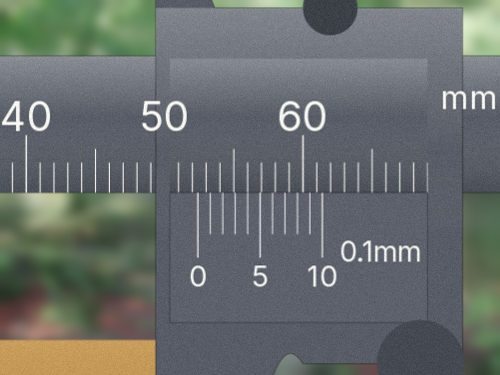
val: 52.4
